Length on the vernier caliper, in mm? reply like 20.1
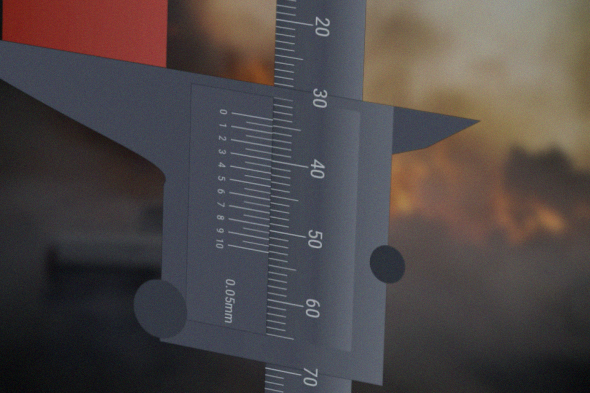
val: 34.2
